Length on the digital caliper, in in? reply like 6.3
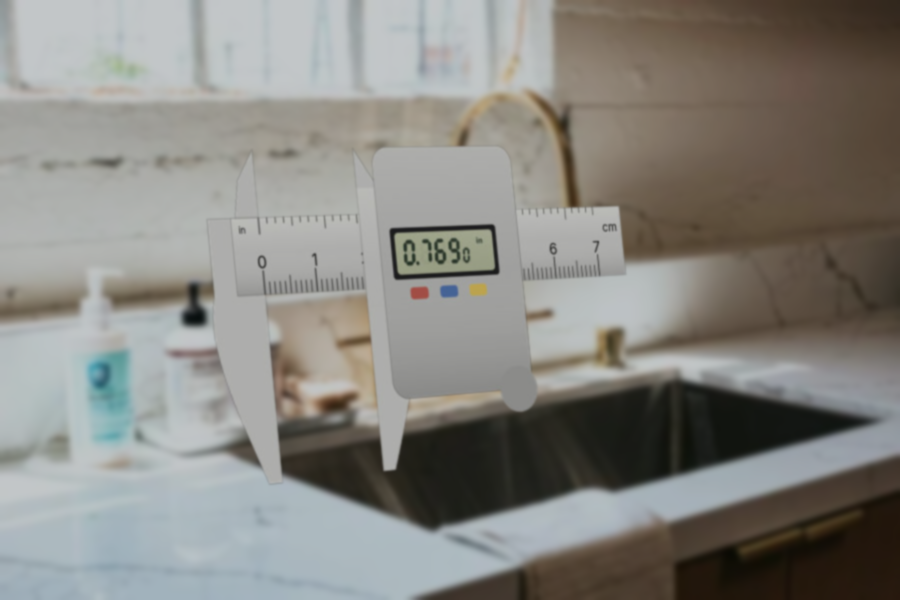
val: 0.7690
